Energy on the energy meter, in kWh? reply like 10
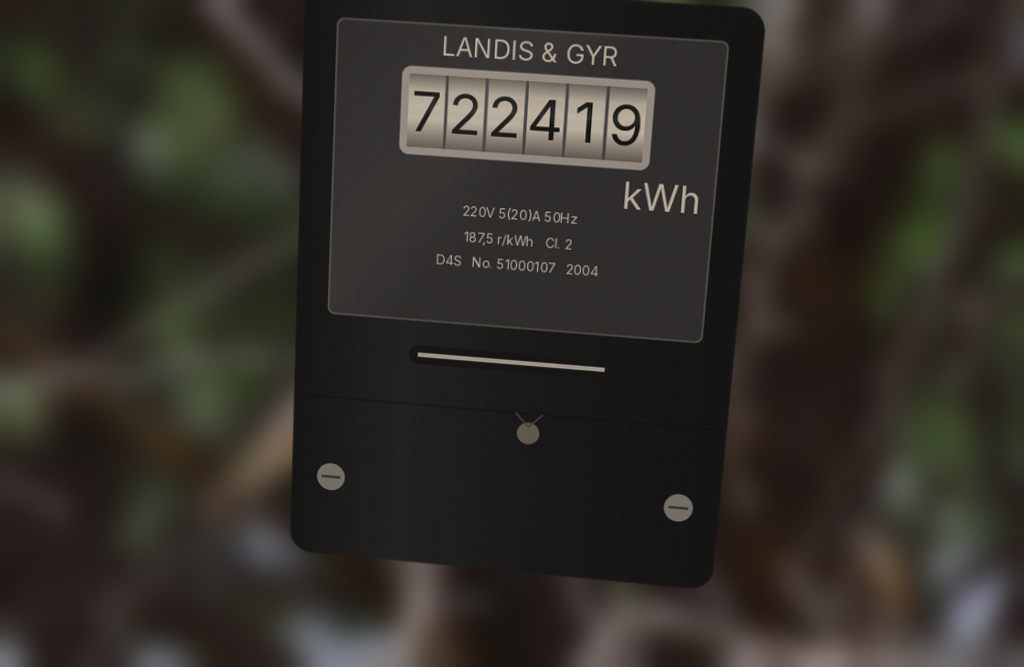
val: 722419
